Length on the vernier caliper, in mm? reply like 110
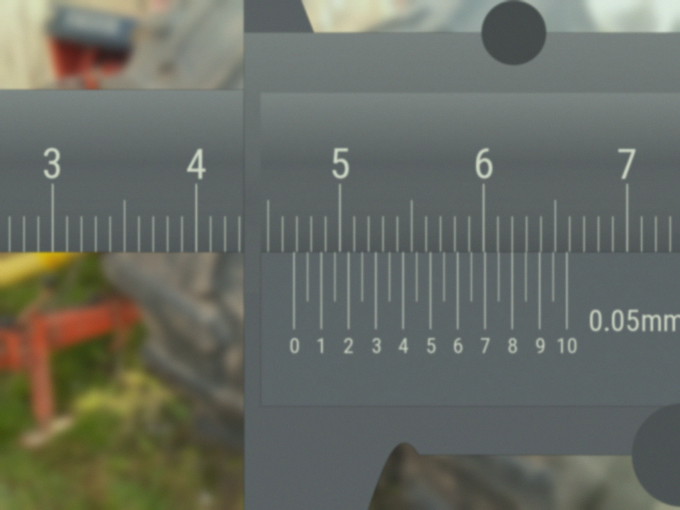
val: 46.8
